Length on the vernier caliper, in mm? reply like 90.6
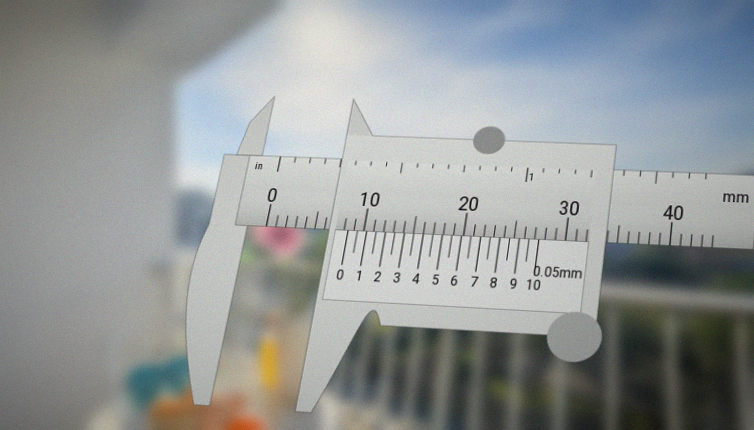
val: 8.4
